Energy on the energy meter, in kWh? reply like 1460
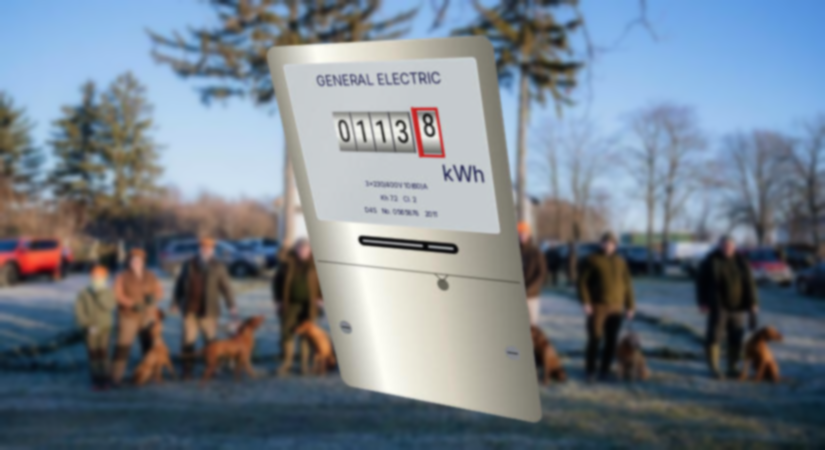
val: 113.8
